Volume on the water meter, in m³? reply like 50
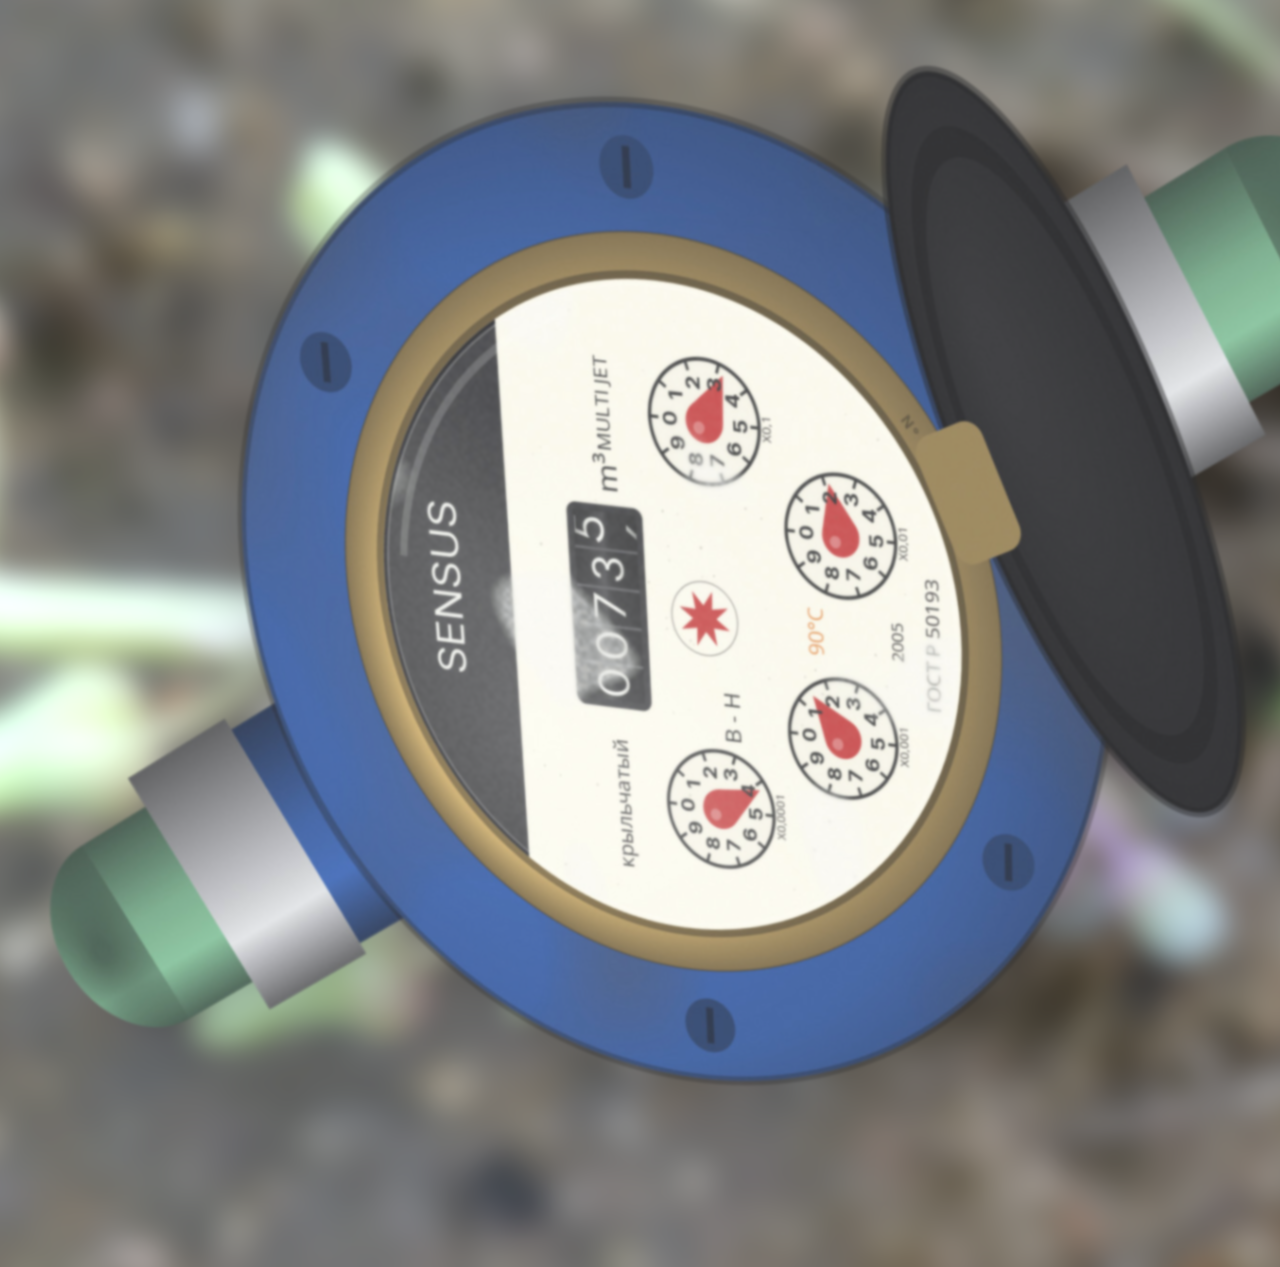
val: 735.3214
